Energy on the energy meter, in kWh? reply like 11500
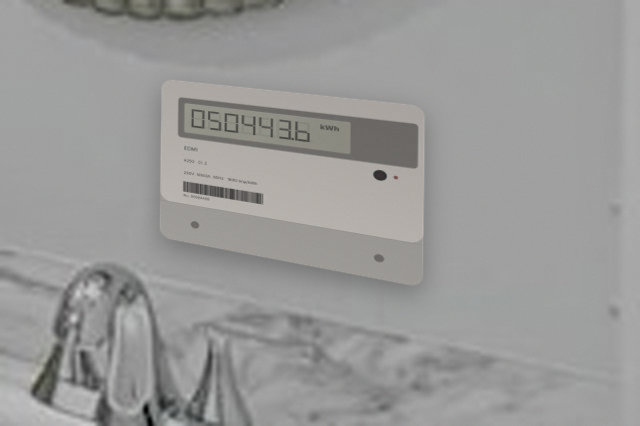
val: 50443.6
